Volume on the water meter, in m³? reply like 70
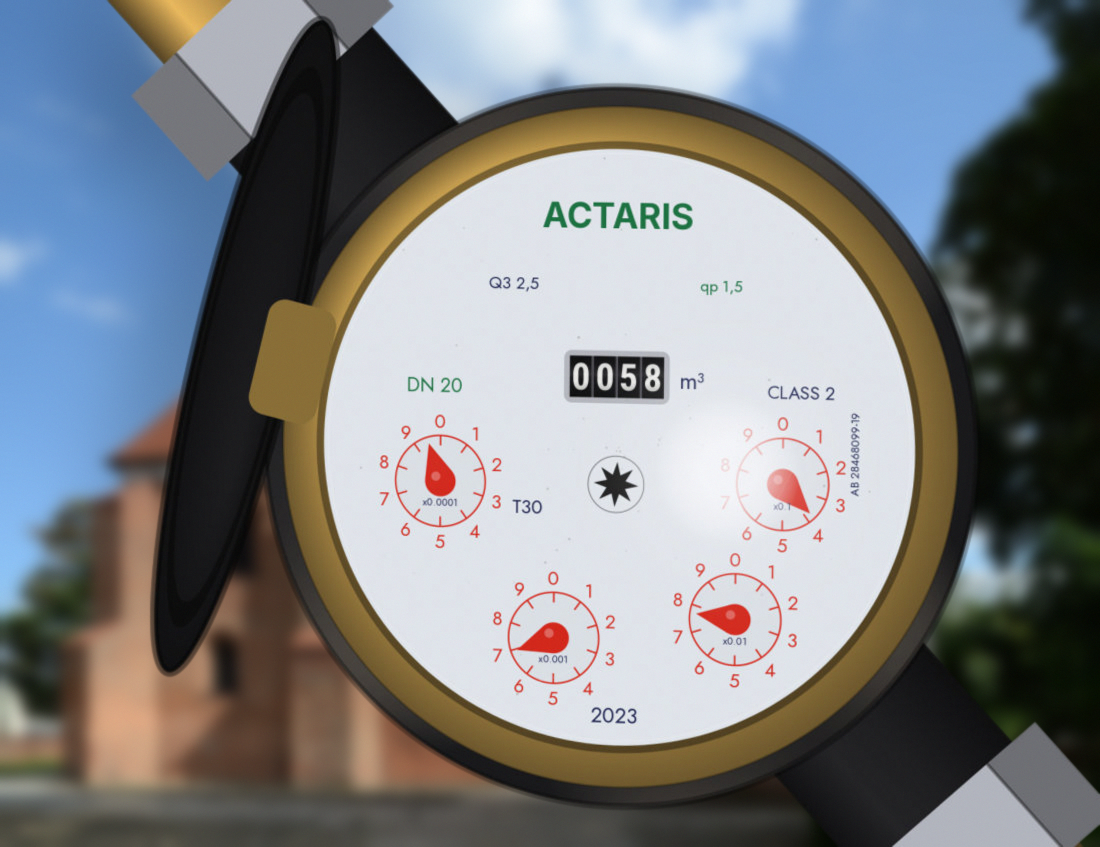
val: 58.3769
